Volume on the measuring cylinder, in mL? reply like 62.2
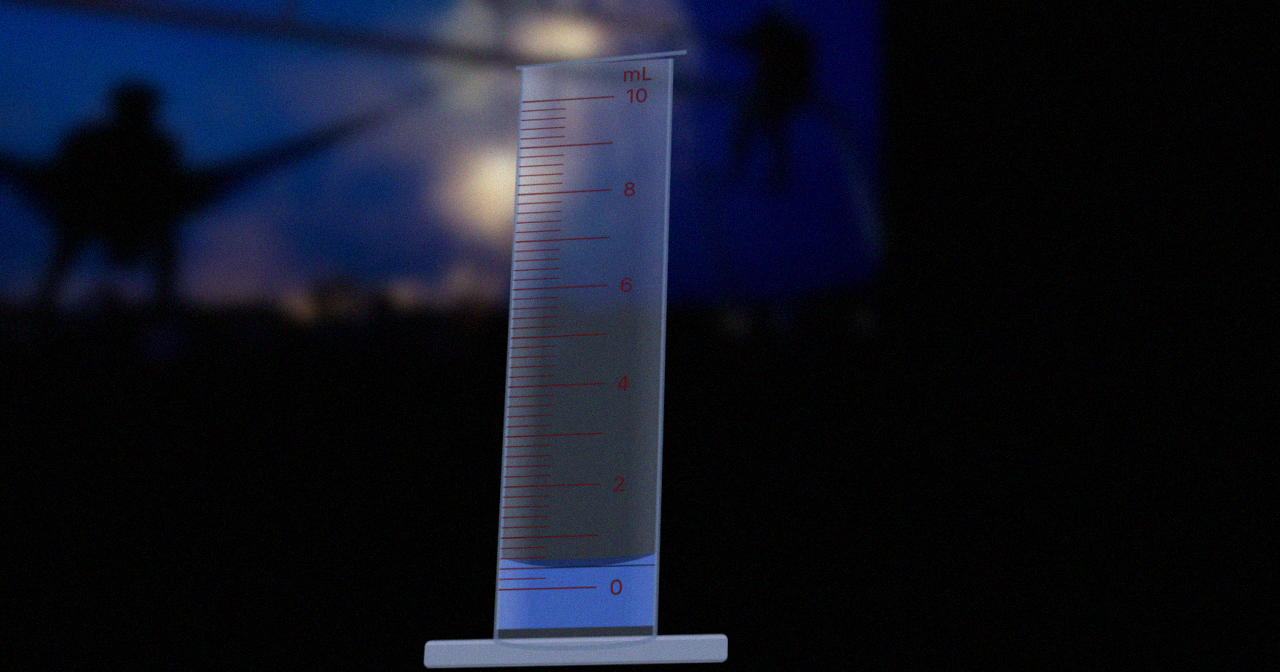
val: 0.4
